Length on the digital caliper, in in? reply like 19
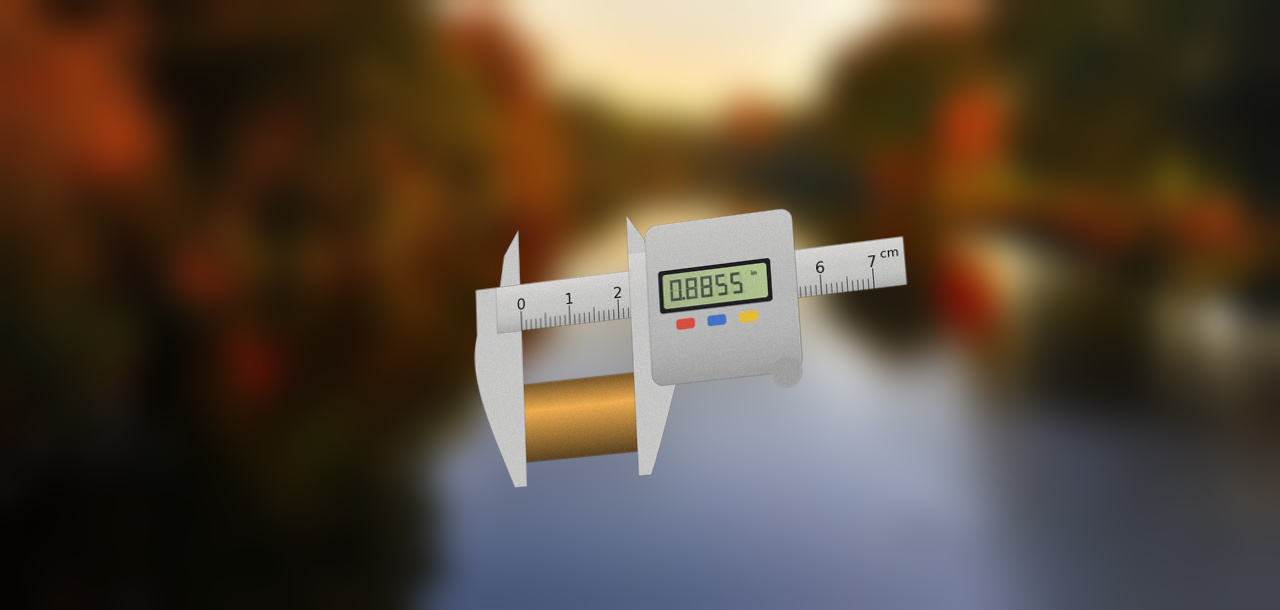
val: 0.8855
